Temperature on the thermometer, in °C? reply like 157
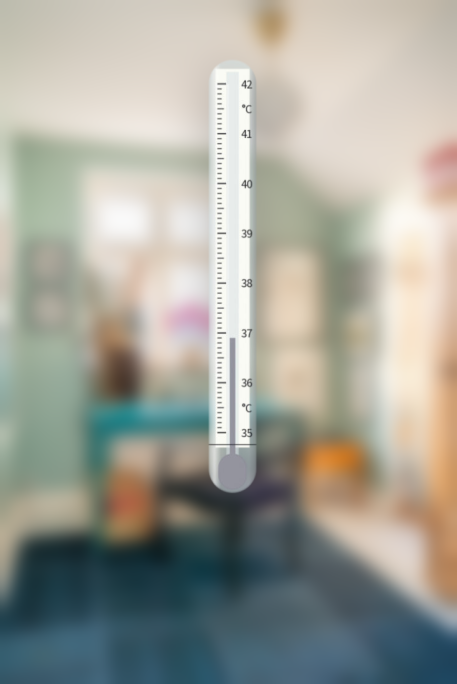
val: 36.9
